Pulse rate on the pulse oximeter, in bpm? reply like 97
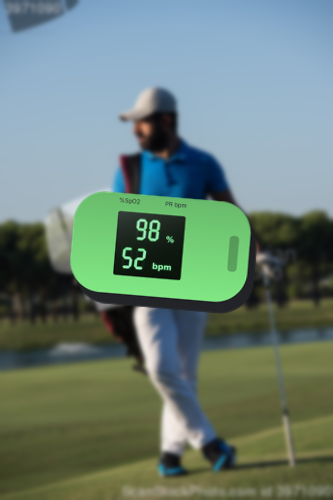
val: 52
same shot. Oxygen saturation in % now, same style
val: 98
